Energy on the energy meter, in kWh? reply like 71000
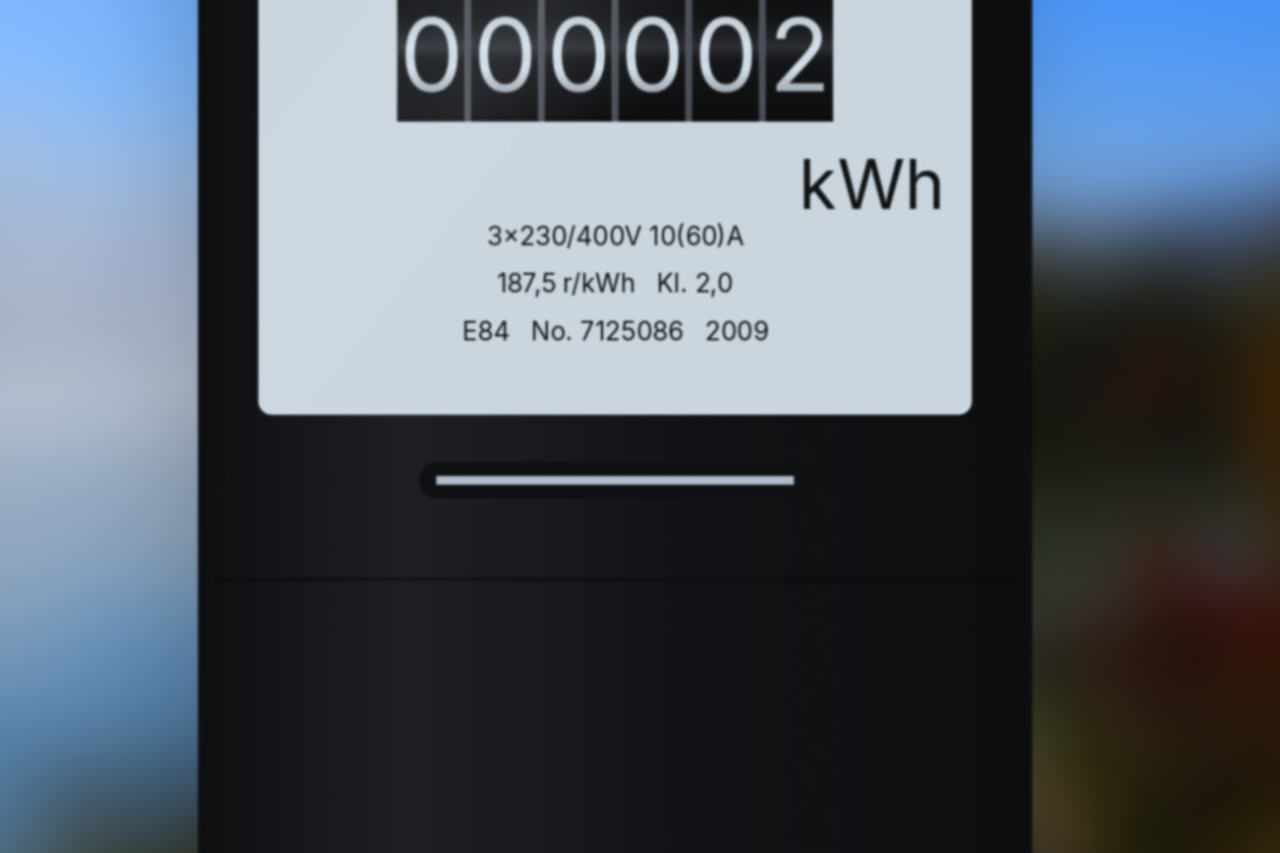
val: 2
